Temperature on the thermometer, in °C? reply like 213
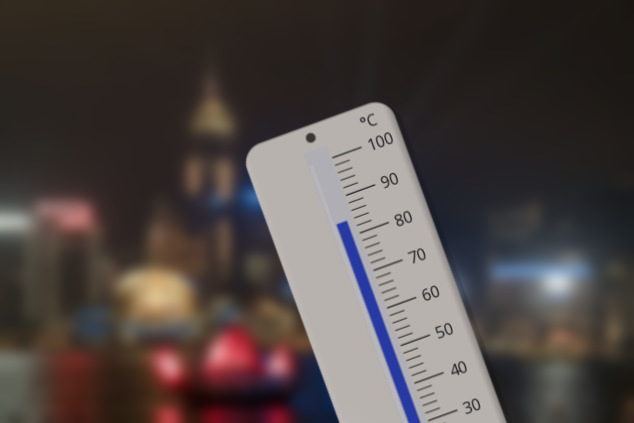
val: 84
